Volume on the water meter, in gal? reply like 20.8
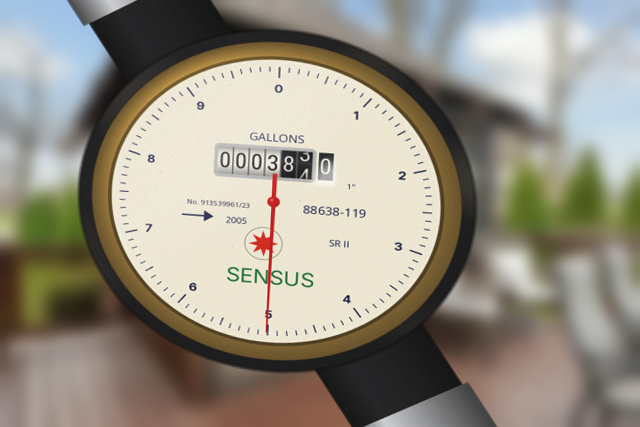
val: 3835.0
